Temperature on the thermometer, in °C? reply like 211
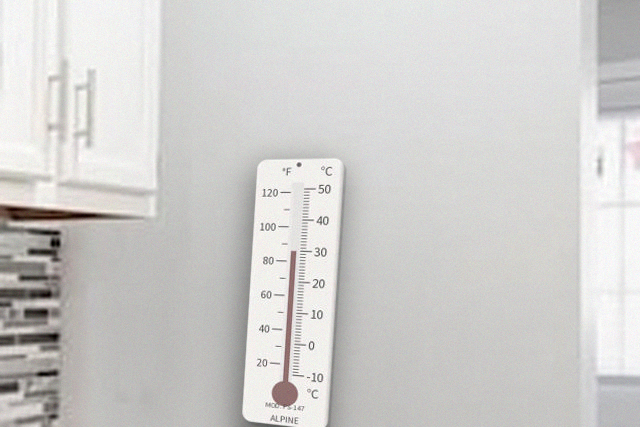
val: 30
